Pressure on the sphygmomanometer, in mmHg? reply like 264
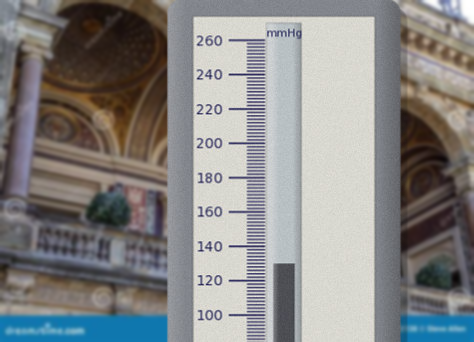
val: 130
